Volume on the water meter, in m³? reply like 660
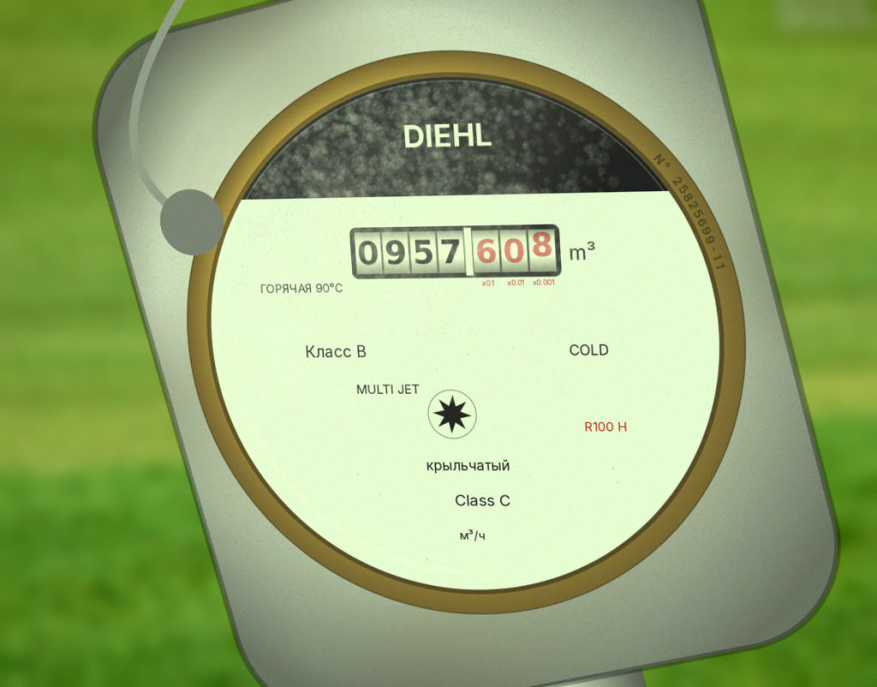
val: 957.608
